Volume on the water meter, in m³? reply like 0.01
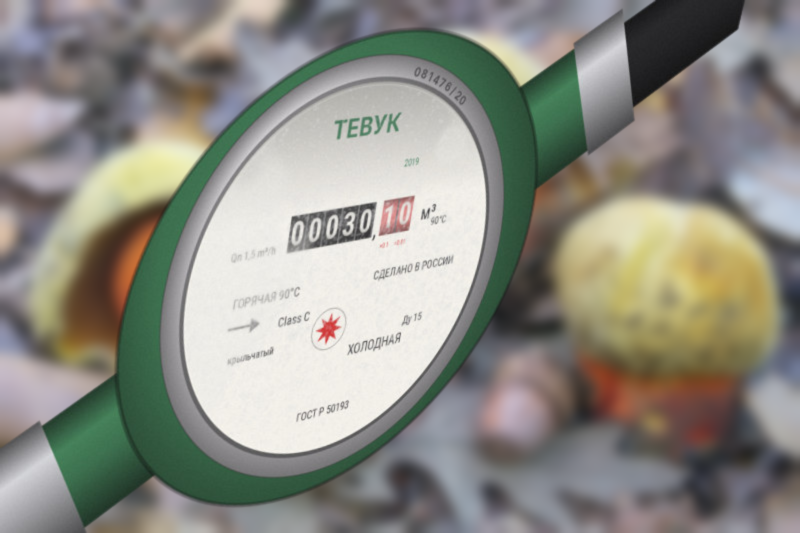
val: 30.10
